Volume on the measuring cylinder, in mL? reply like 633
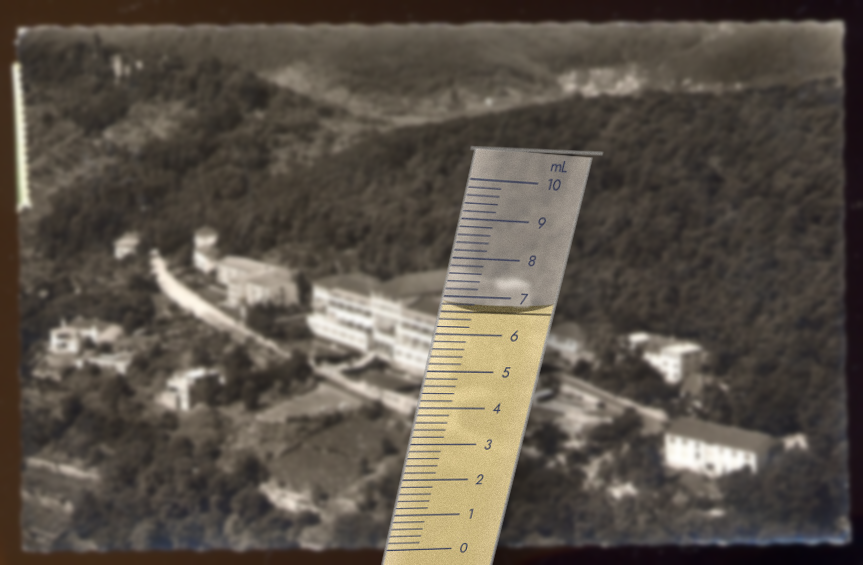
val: 6.6
